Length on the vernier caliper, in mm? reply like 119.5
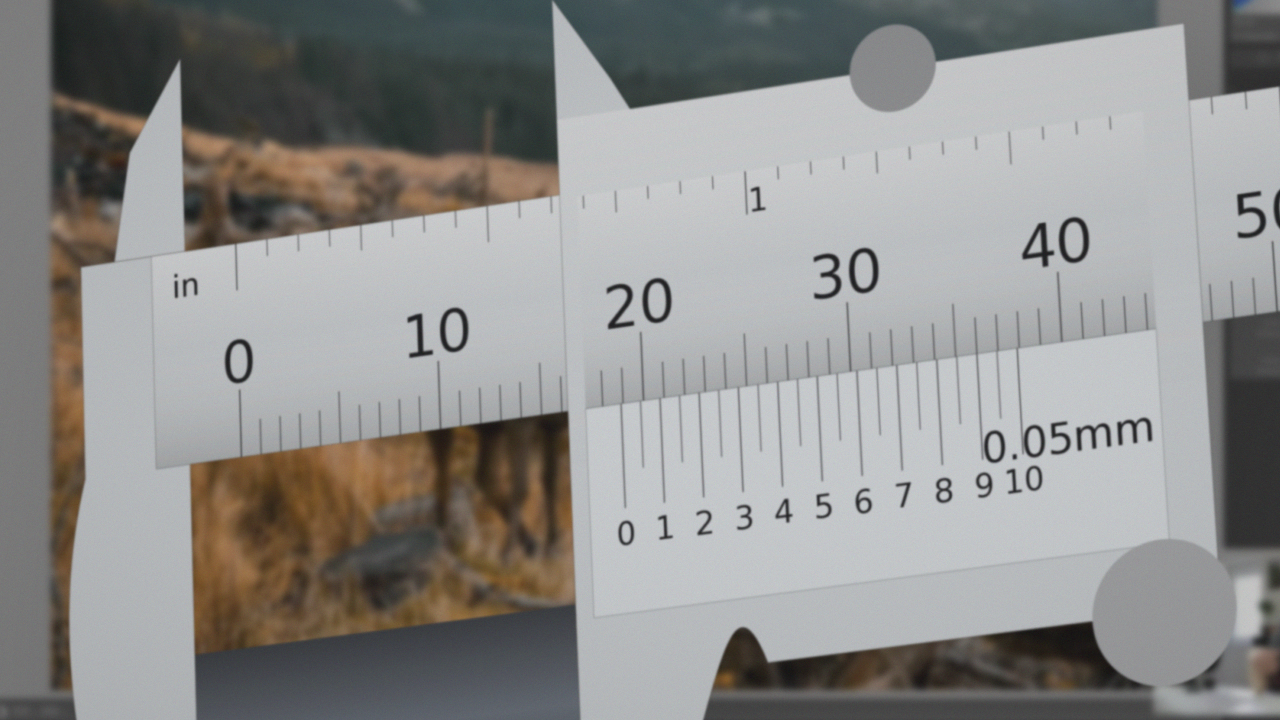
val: 18.9
